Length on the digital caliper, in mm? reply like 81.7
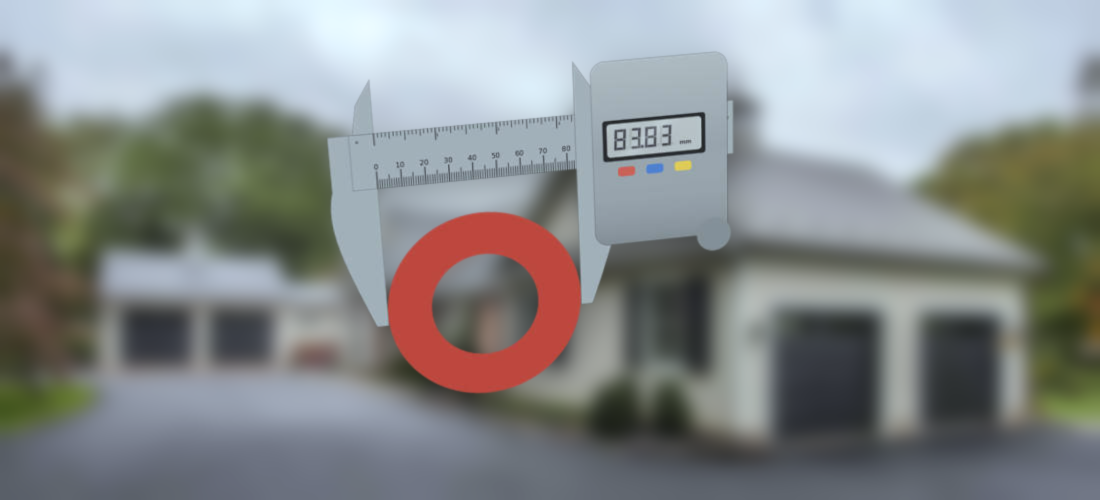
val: 83.83
